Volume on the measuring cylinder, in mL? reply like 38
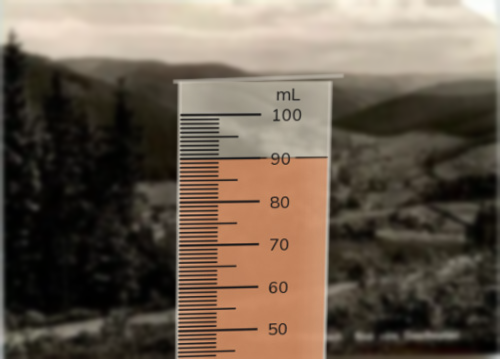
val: 90
